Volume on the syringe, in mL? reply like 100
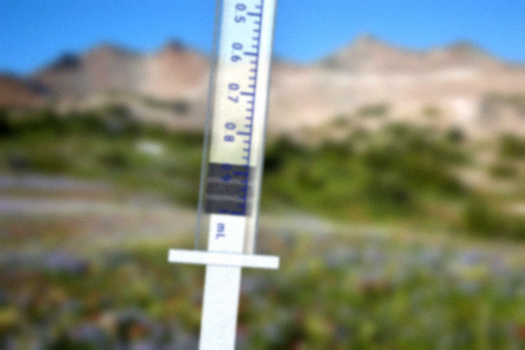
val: 0.88
